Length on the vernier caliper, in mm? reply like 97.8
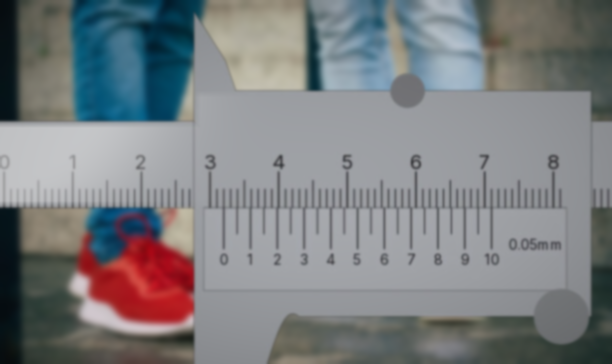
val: 32.0
